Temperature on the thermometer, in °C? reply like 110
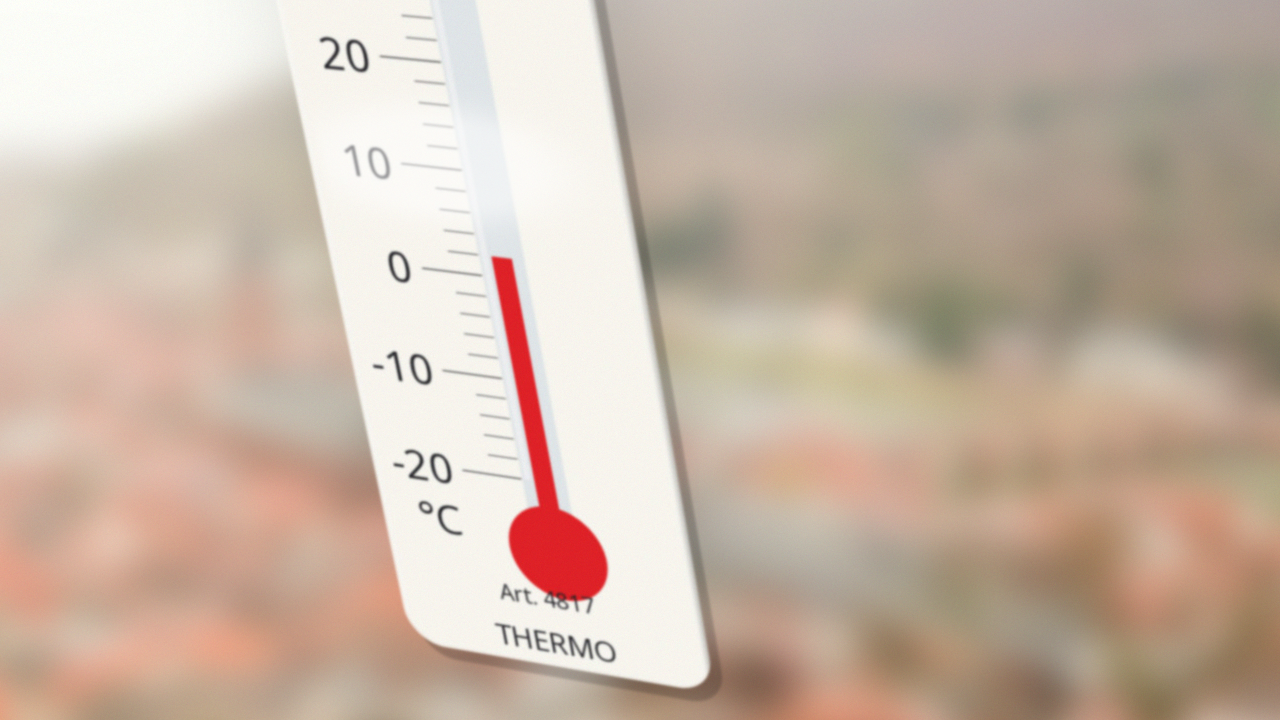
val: 2
